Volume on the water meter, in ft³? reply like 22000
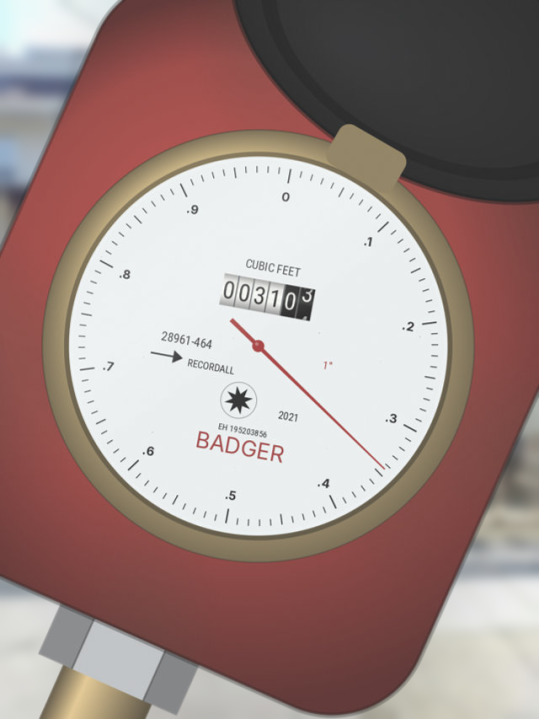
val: 3103.34
